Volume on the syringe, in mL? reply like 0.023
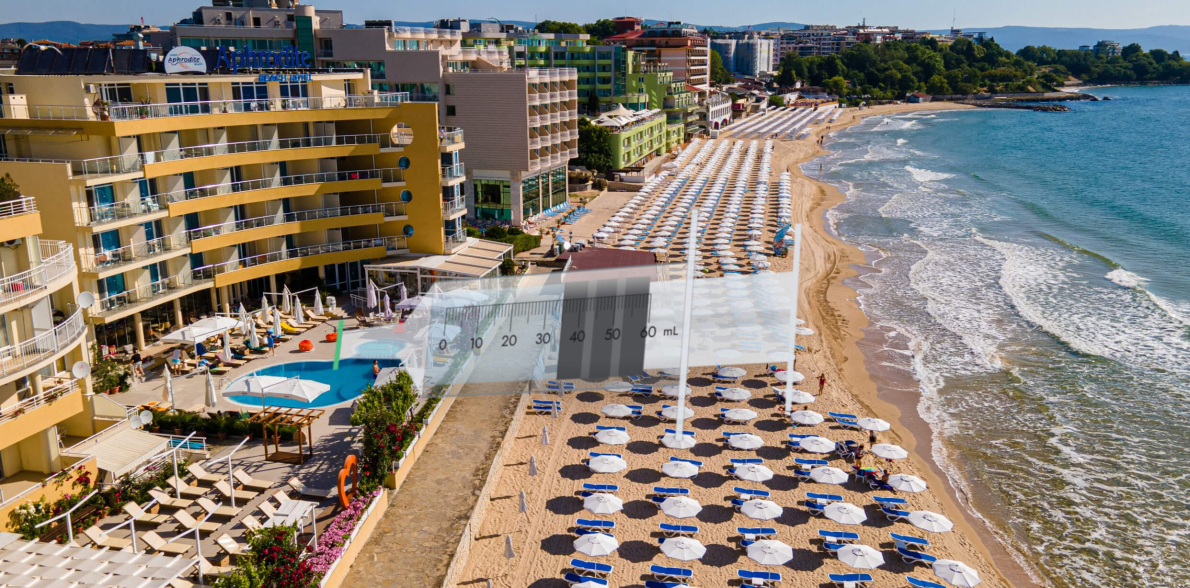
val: 35
